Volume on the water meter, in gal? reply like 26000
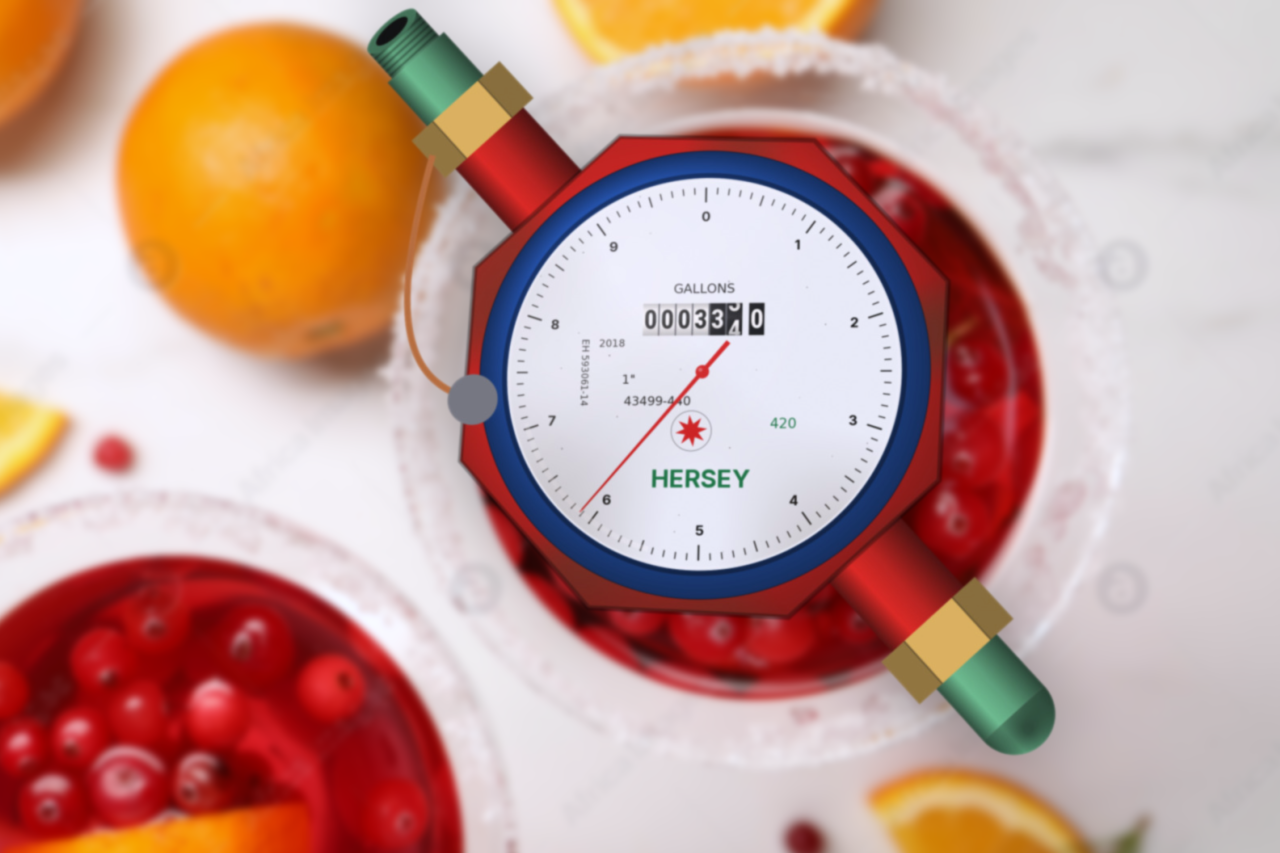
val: 3336.1
